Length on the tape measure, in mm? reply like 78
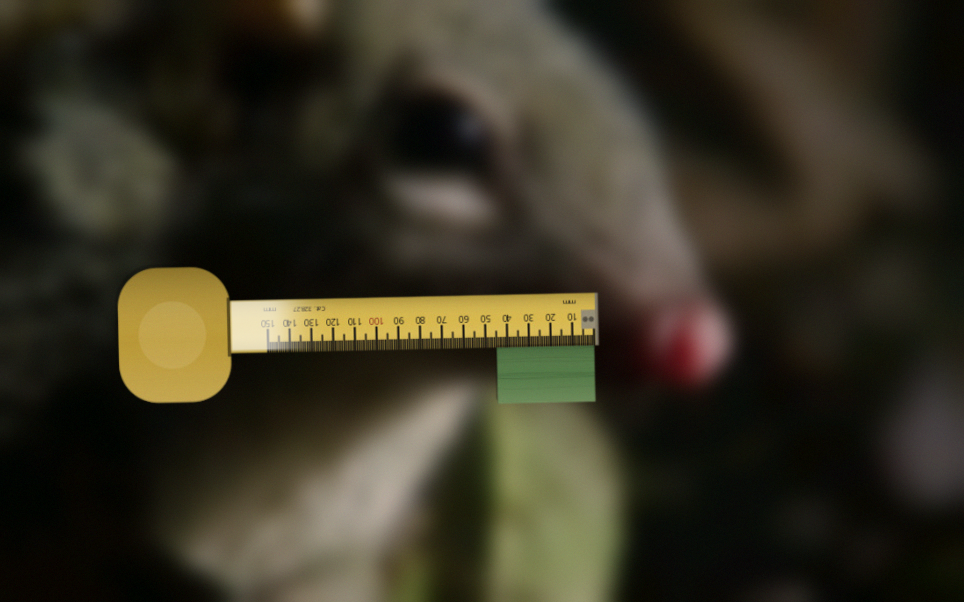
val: 45
